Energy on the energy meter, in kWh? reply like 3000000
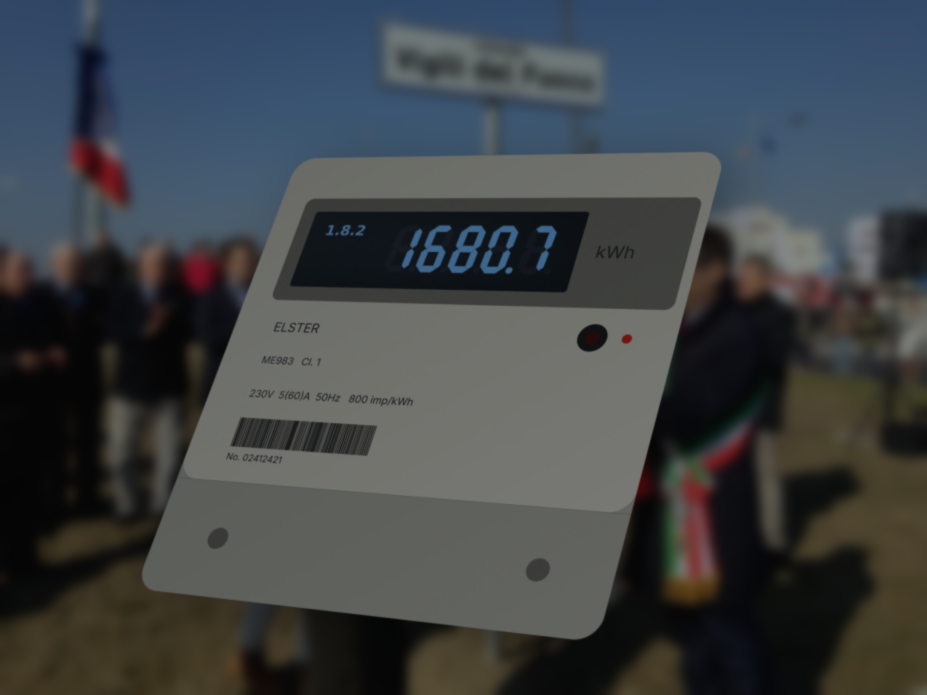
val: 1680.7
